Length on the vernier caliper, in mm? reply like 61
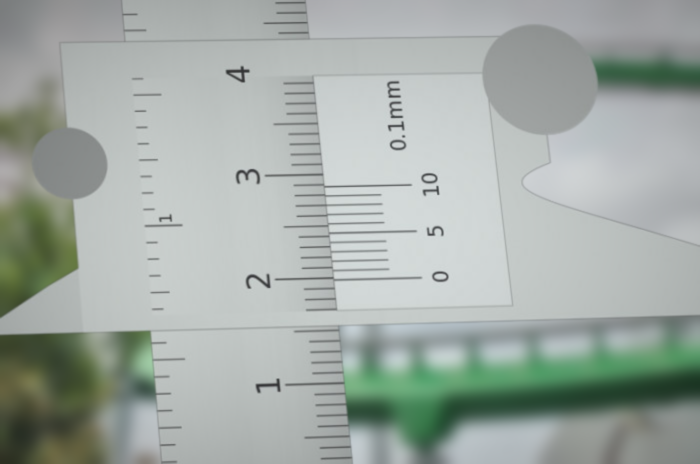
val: 19.8
